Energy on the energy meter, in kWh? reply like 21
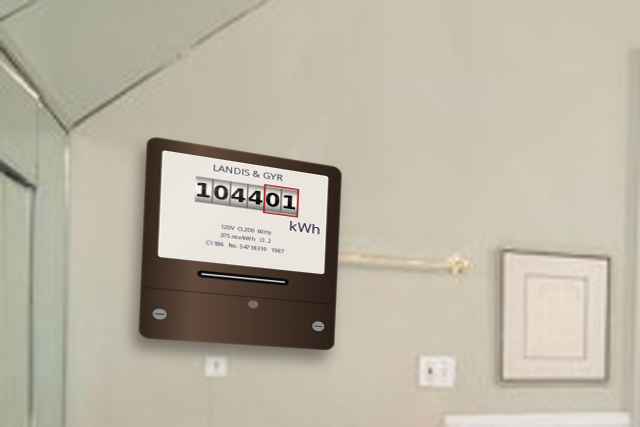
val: 1044.01
